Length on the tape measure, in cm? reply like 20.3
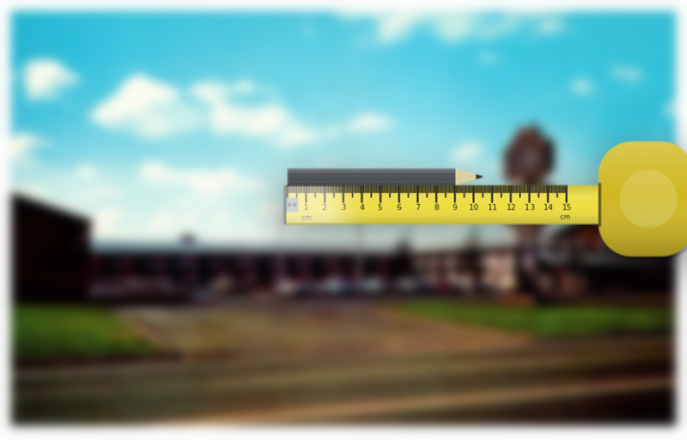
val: 10.5
